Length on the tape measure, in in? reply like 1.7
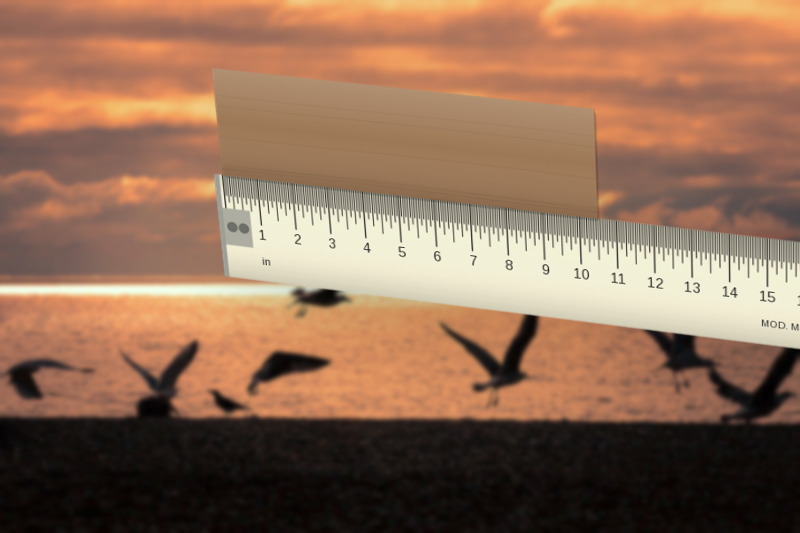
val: 10.5
